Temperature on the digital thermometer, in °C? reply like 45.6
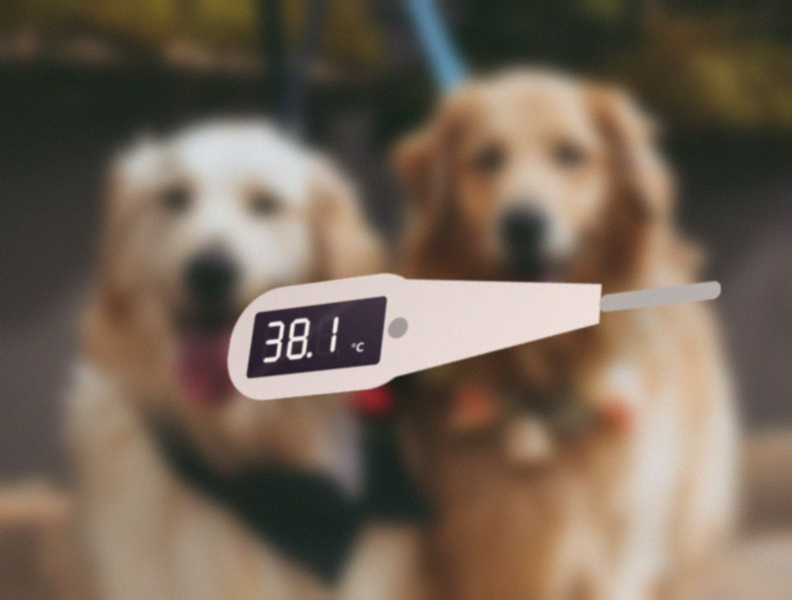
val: 38.1
